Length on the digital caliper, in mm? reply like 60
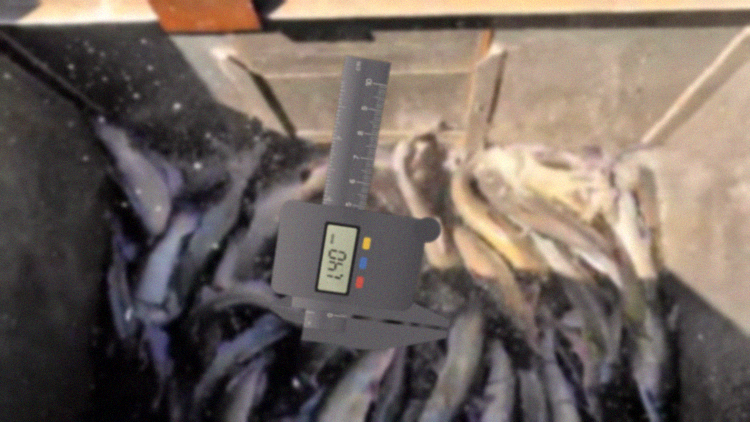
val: 1.40
